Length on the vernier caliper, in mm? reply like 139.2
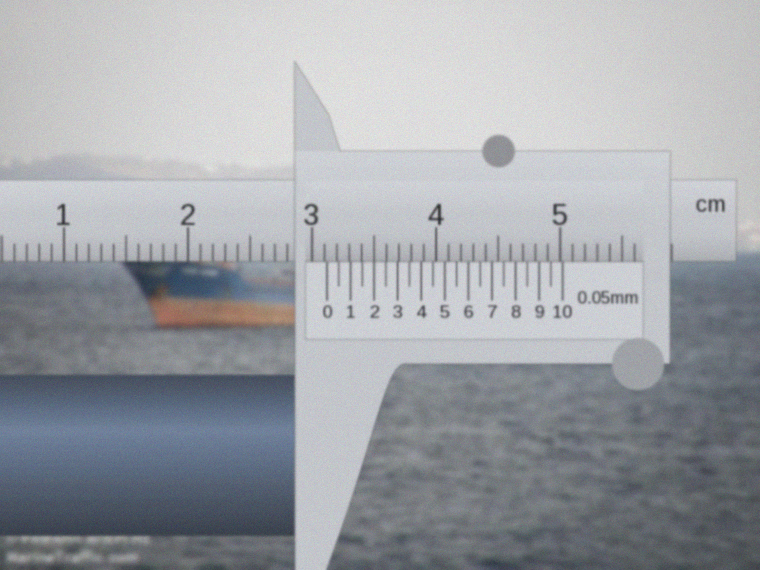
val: 31.2
